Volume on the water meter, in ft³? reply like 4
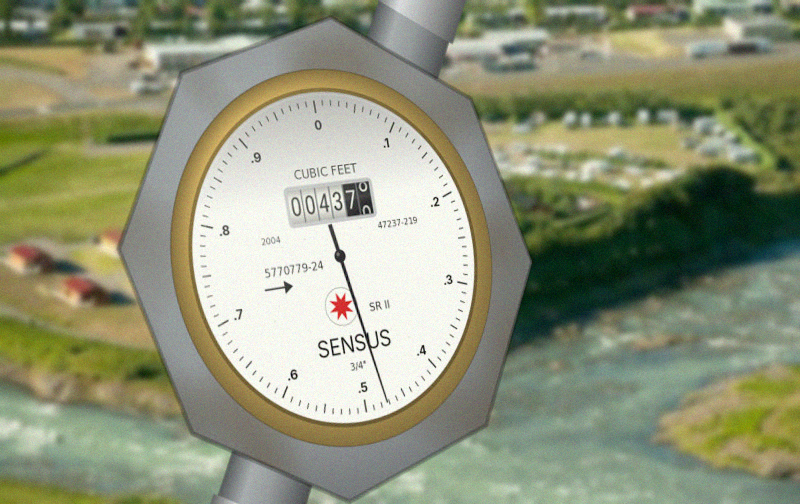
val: 4378.47
